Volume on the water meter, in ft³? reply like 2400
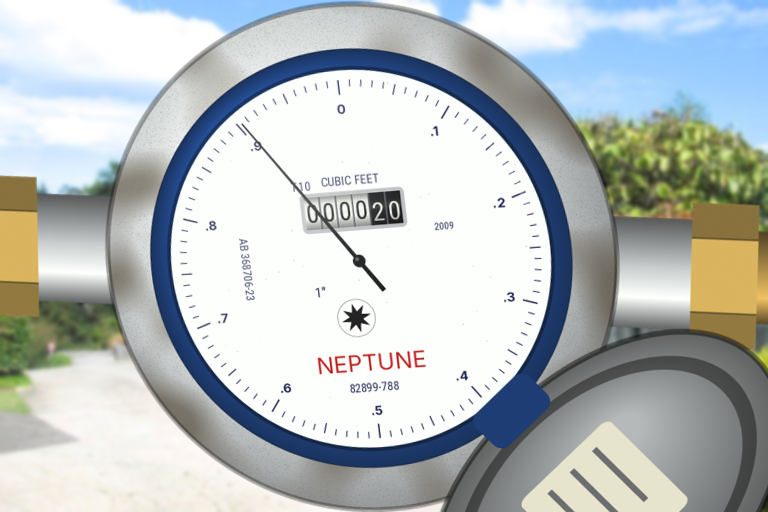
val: 19.90
